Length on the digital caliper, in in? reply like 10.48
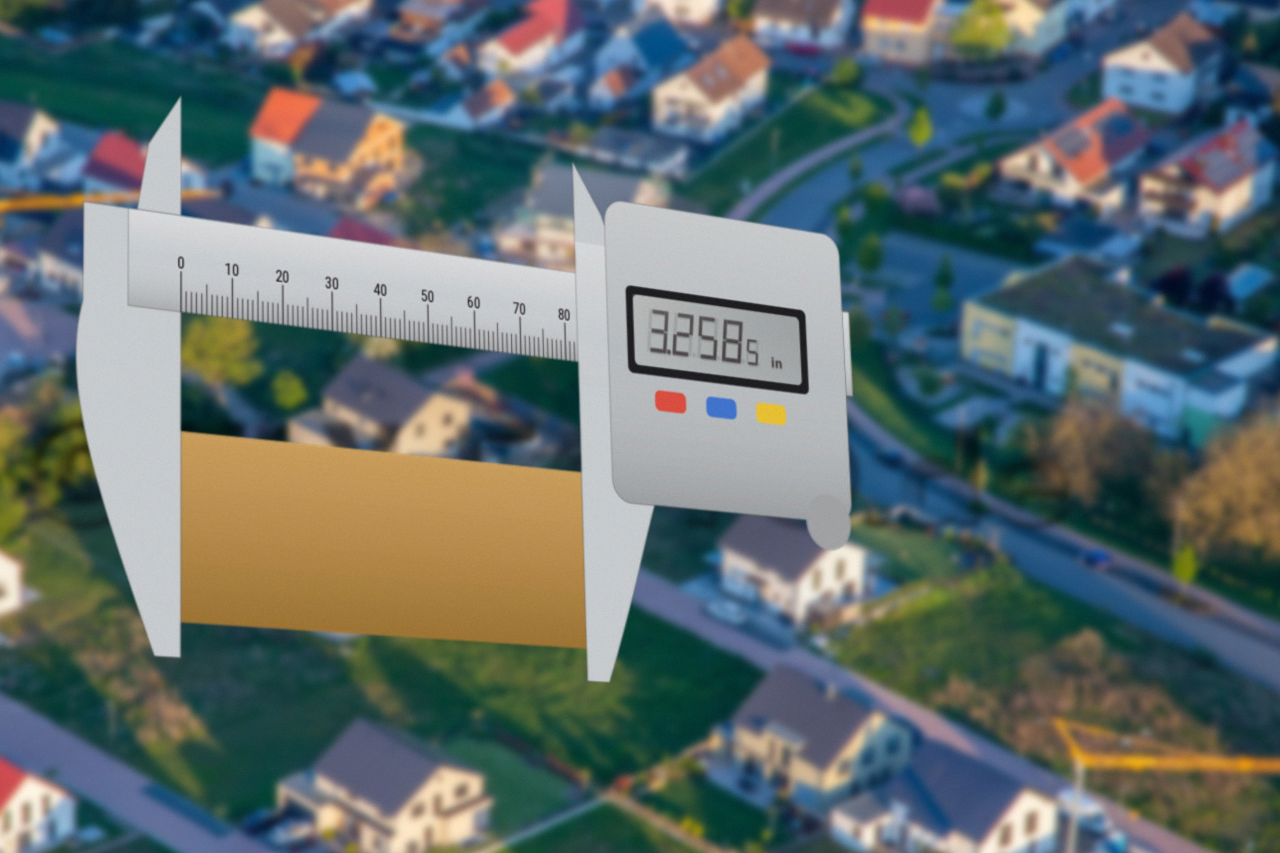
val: 3.2585
